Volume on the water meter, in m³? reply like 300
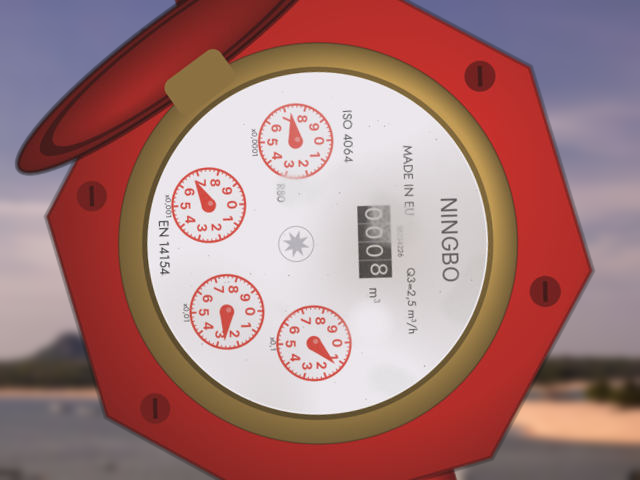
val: 8.1267
